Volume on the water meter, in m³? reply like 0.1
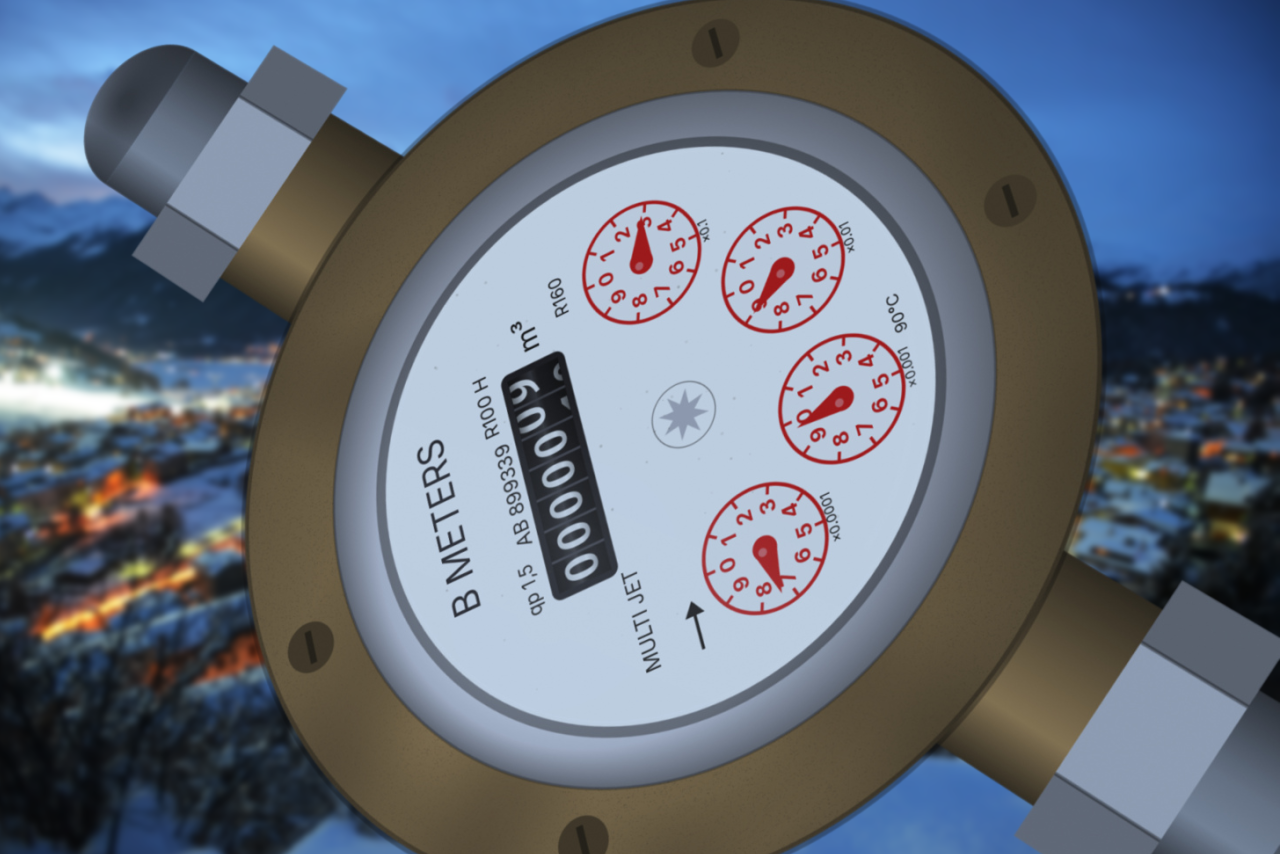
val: 9.2897
